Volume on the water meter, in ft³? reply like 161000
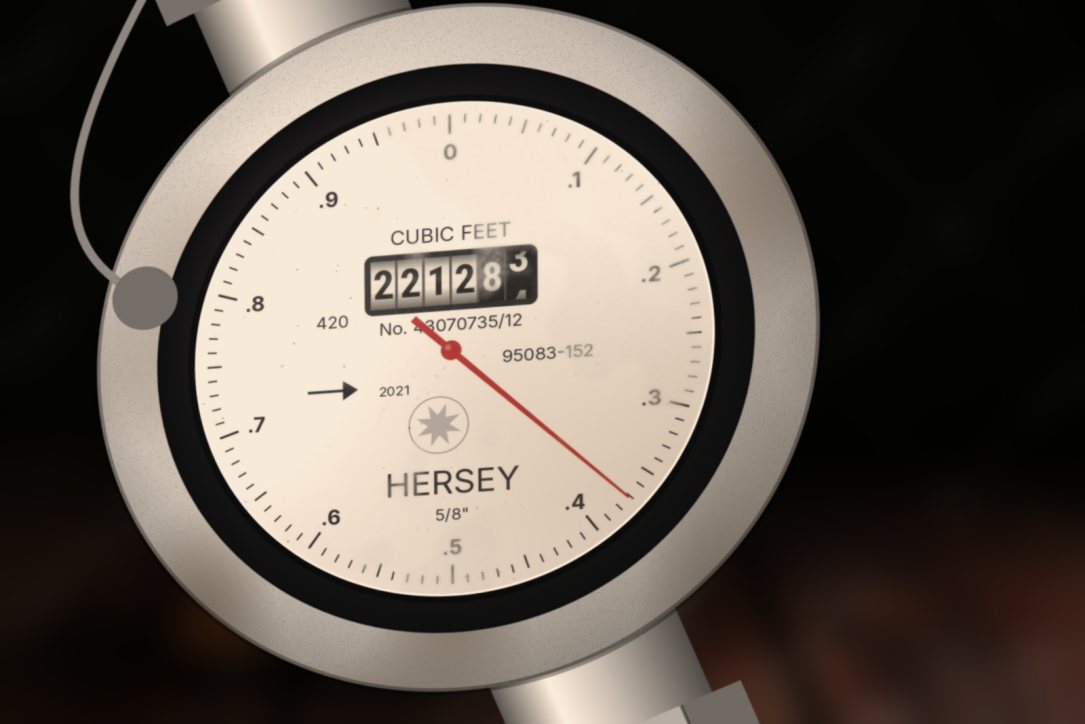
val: 221283.37
